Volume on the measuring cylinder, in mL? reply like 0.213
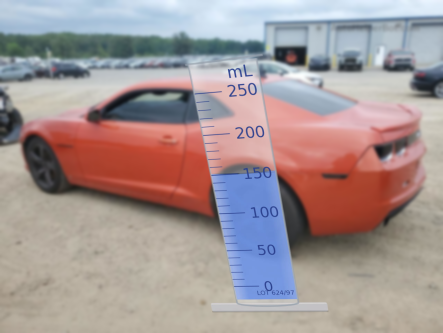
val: 150
